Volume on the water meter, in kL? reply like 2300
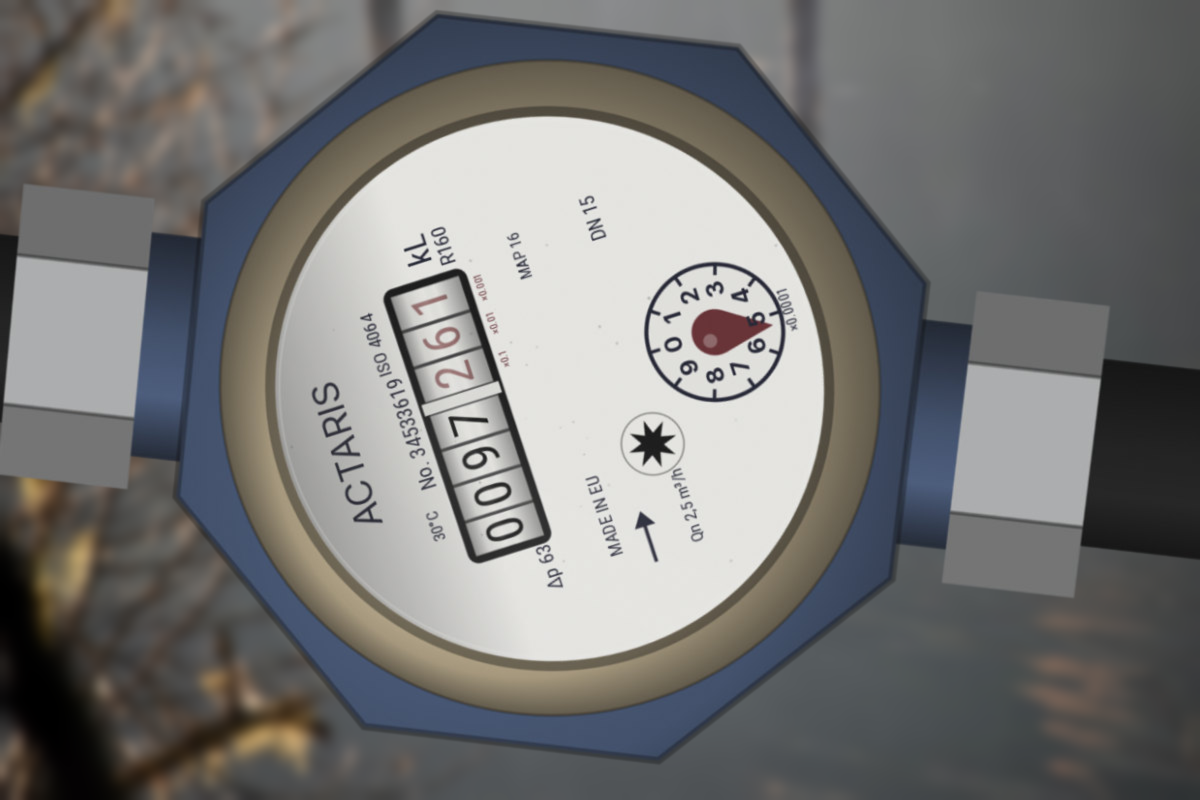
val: 97.2615
